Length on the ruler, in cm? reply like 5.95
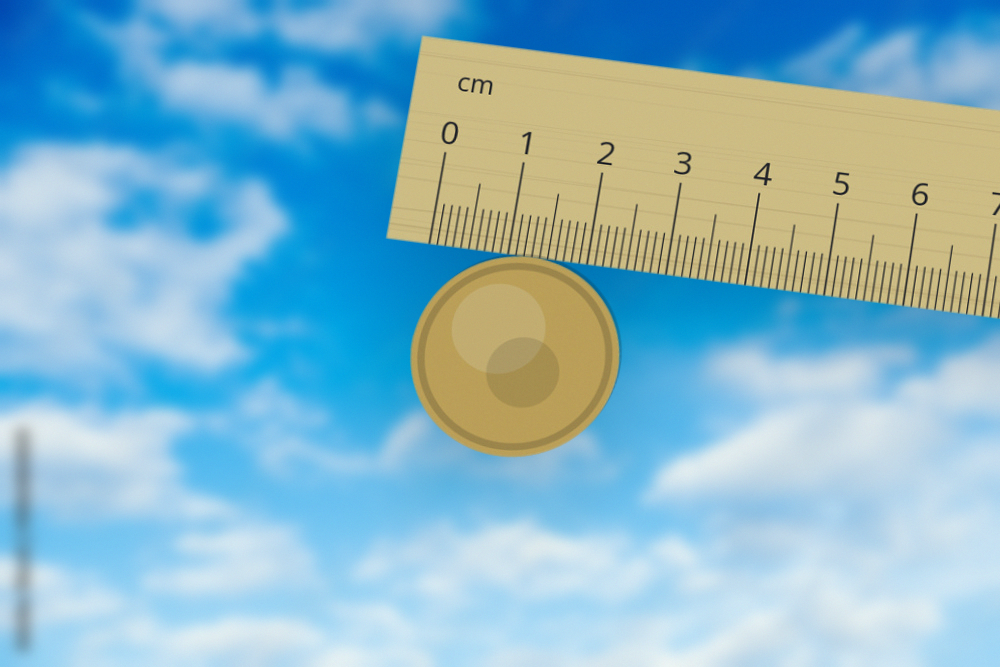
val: 2.6
